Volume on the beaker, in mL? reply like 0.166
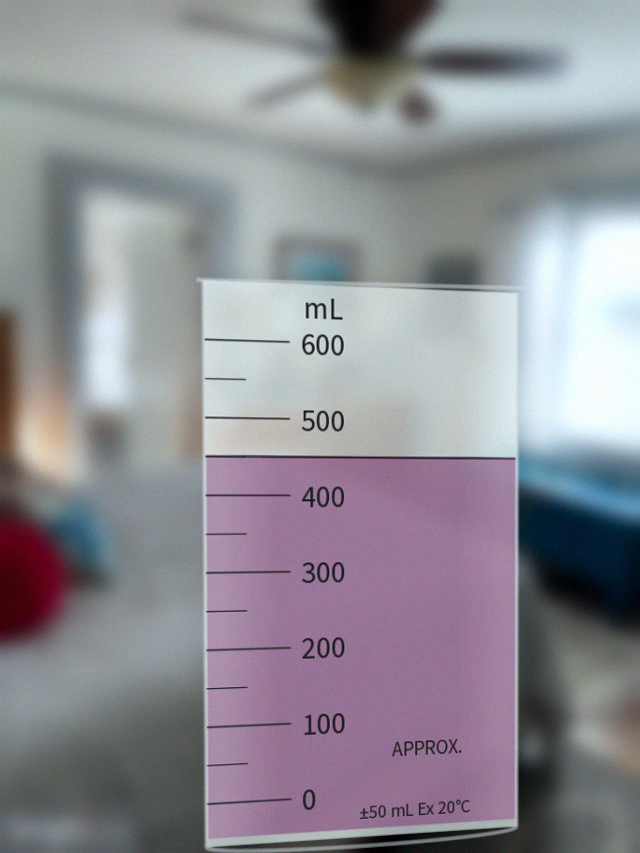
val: 450
